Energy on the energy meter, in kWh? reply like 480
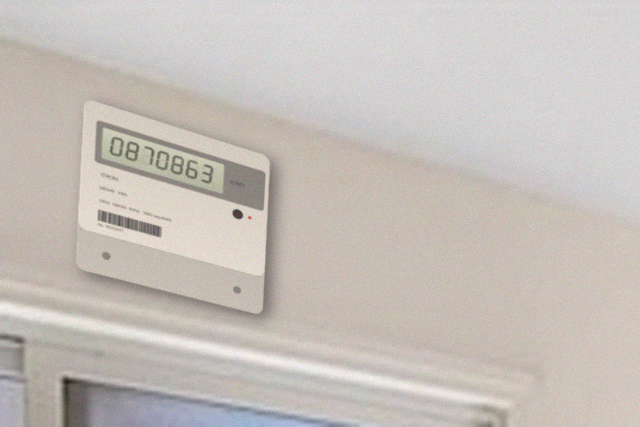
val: 870863
